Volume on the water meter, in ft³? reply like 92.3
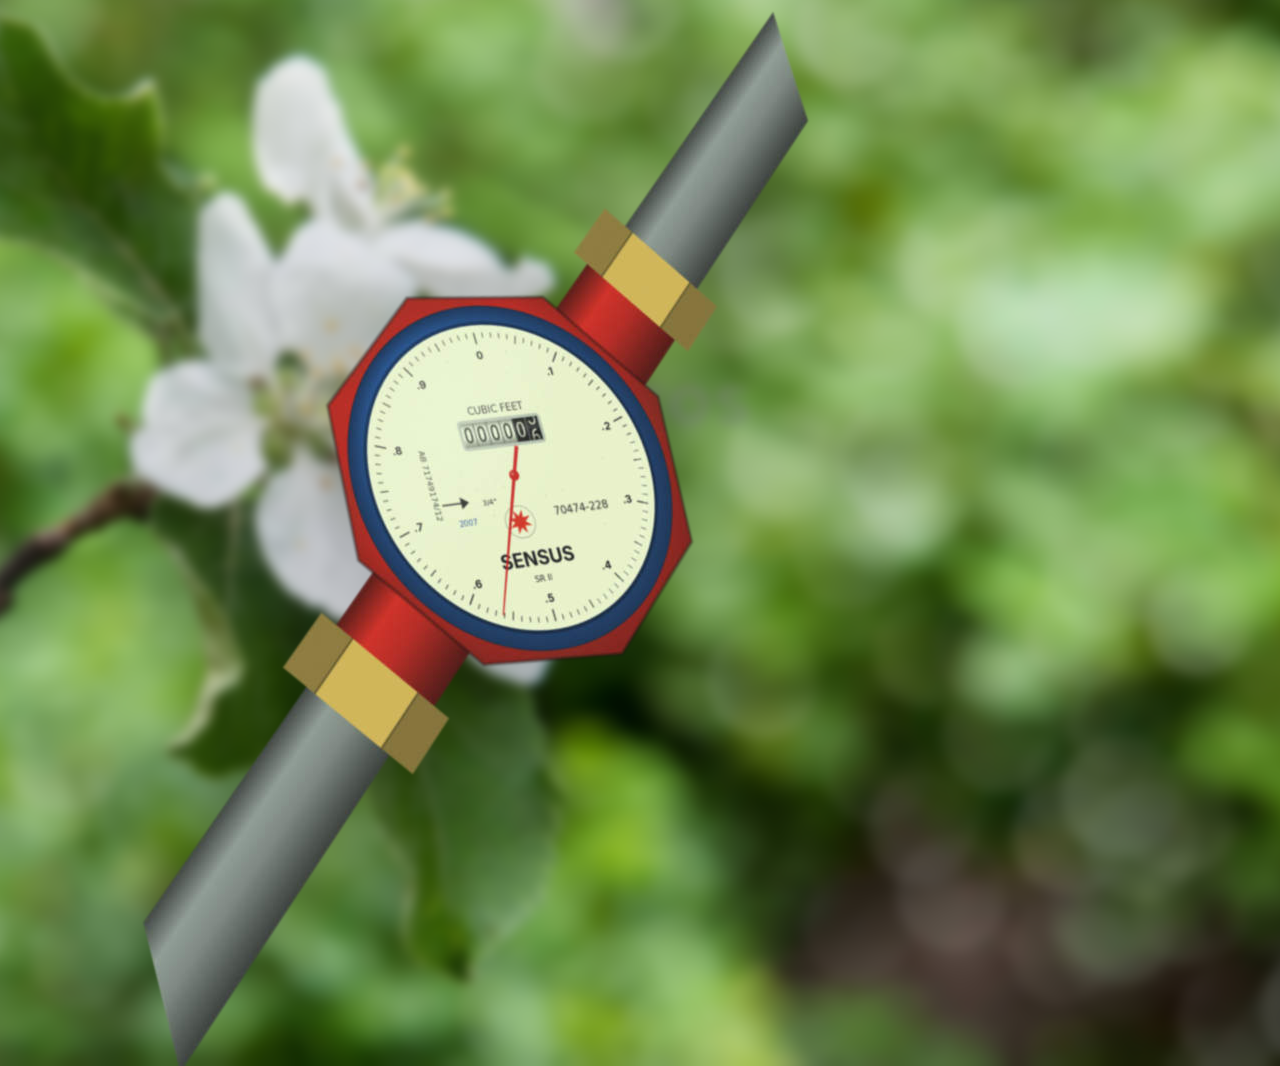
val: 5.56
